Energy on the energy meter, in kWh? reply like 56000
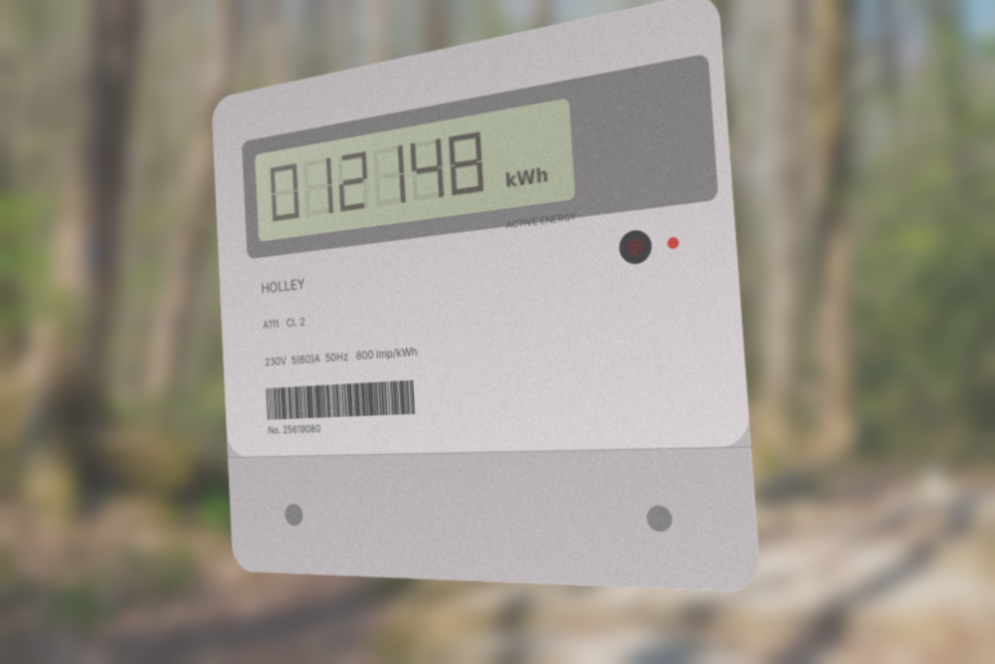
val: 12148
